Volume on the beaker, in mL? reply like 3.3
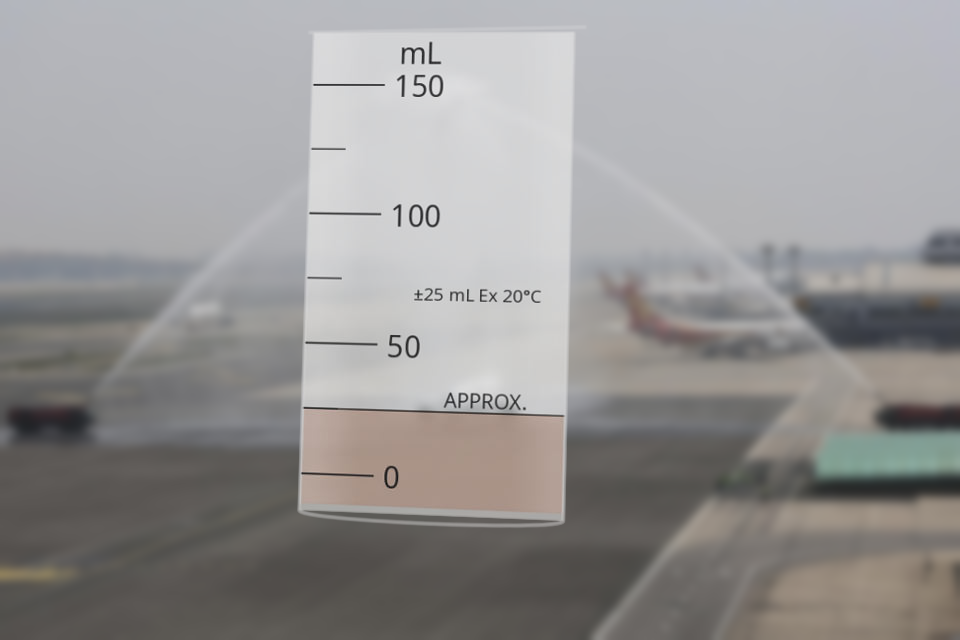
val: 25
